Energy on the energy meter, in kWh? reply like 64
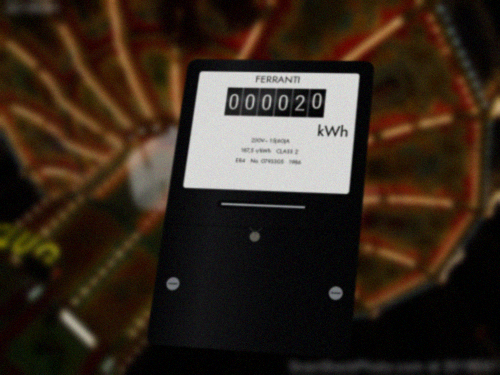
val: 20
